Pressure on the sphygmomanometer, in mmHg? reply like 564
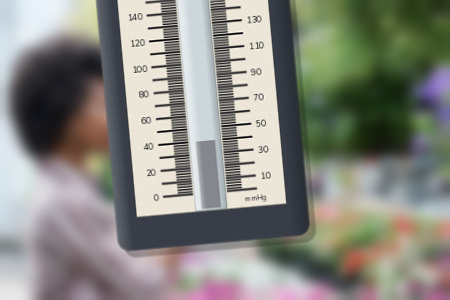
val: 40
